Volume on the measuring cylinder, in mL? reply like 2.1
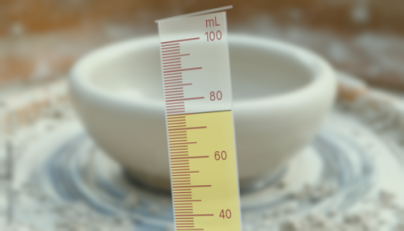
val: 75
